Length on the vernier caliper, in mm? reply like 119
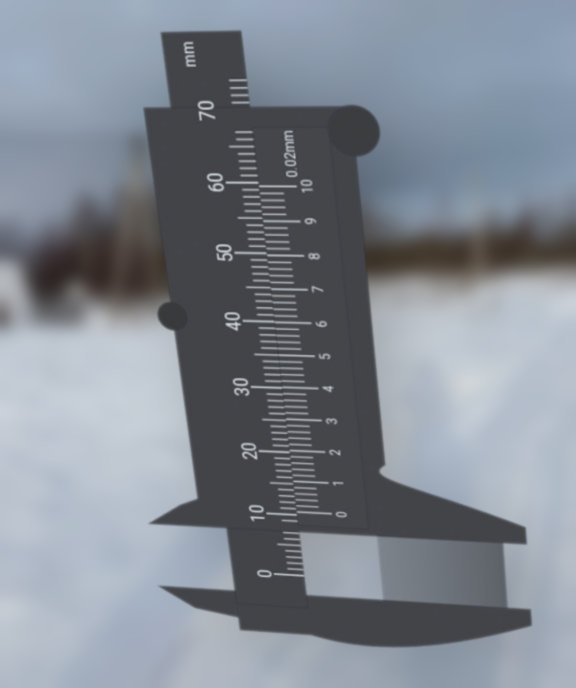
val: 10.5
